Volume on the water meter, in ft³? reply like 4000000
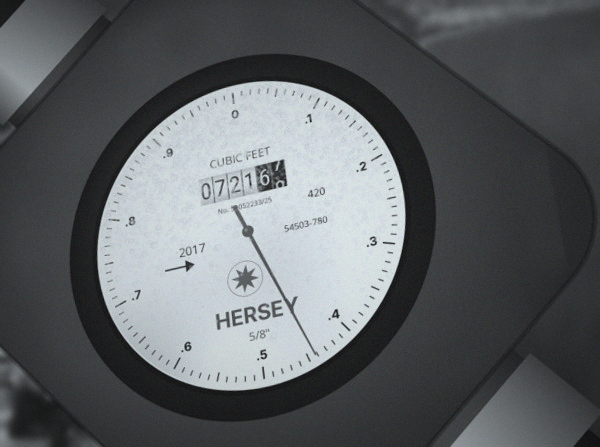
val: 72167.44
